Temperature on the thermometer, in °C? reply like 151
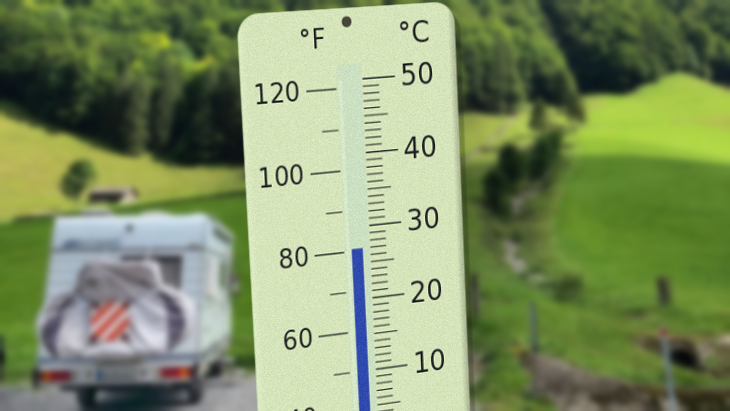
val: 27
